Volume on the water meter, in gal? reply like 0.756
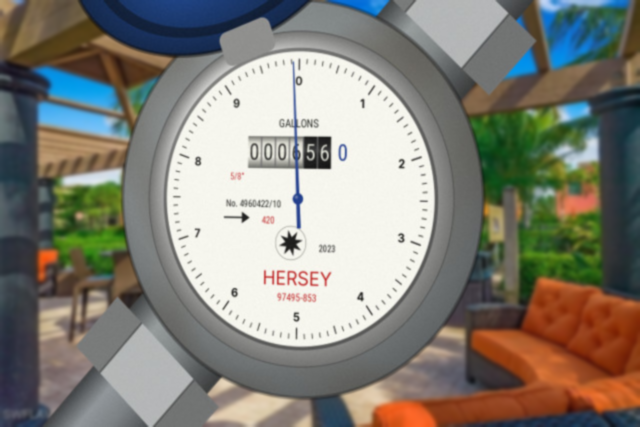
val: 6559.9
